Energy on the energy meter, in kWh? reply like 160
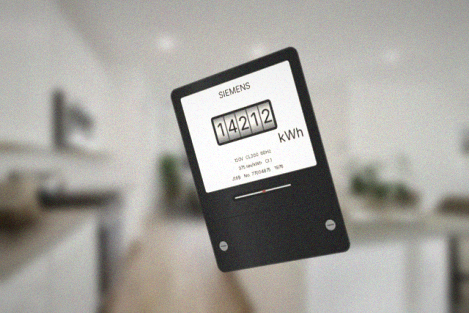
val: 14212
